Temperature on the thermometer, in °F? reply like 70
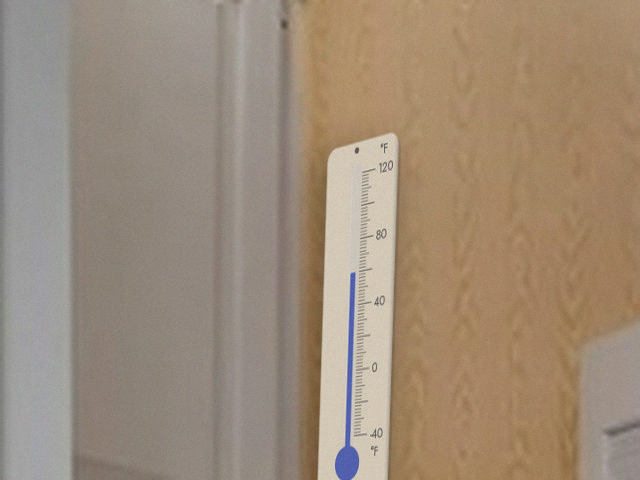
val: 60
